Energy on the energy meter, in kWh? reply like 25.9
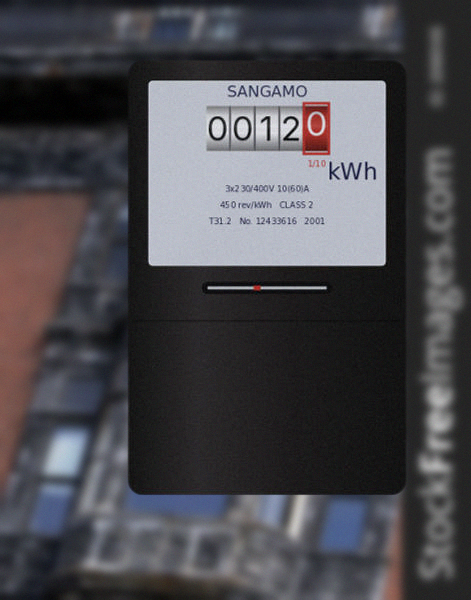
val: 12.0
